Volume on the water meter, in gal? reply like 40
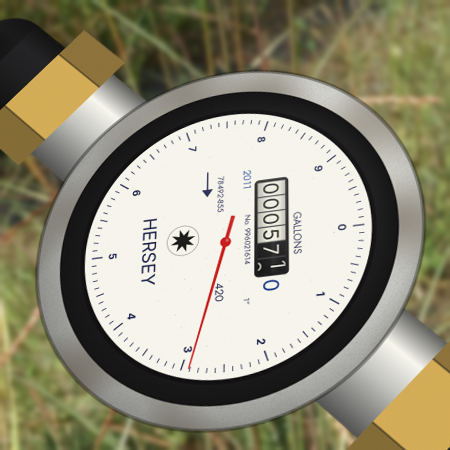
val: 5712.9
